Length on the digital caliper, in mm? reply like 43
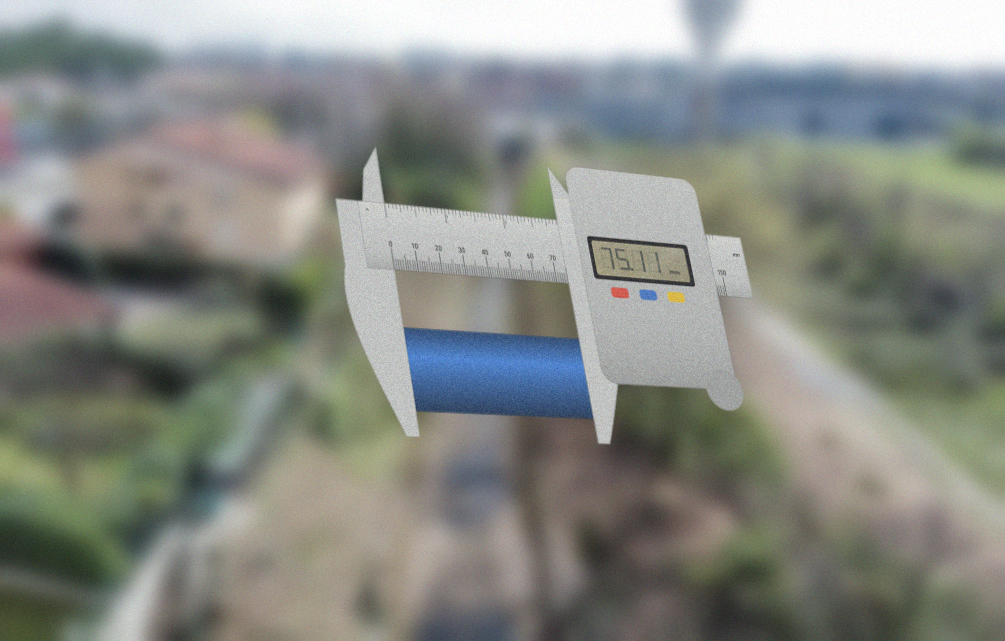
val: 75.11
